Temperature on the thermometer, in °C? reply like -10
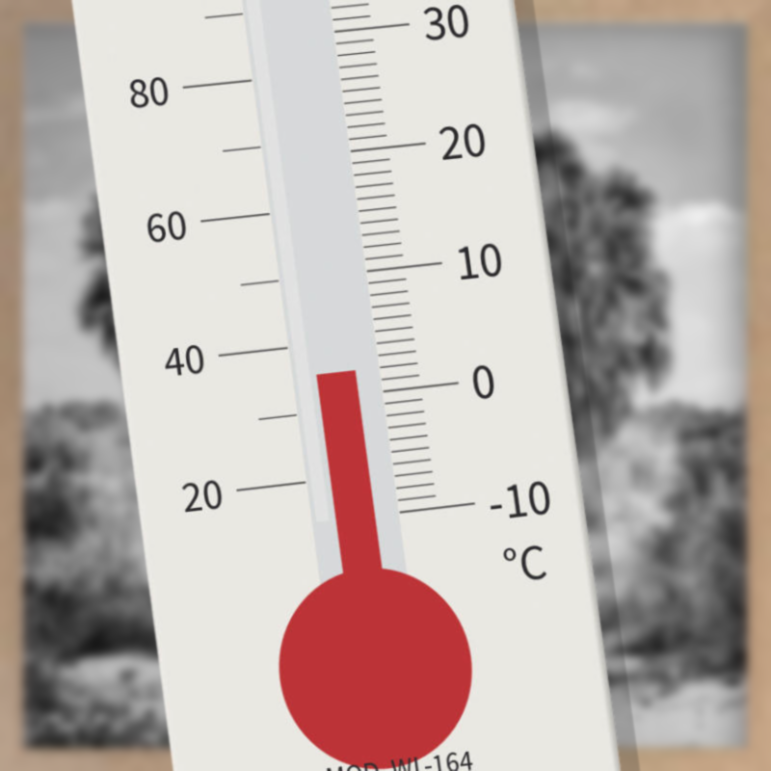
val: 2
